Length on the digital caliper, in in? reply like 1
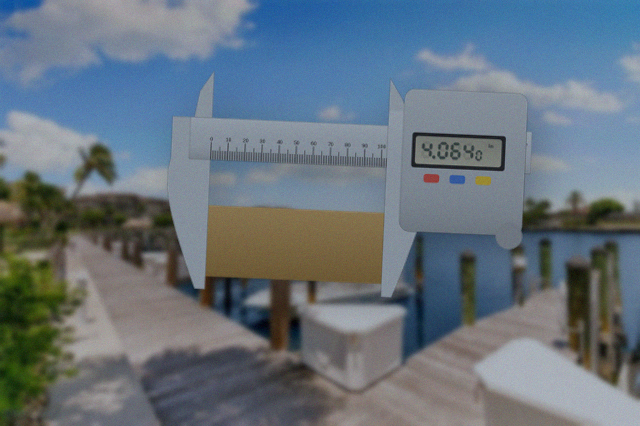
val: 4.0640
